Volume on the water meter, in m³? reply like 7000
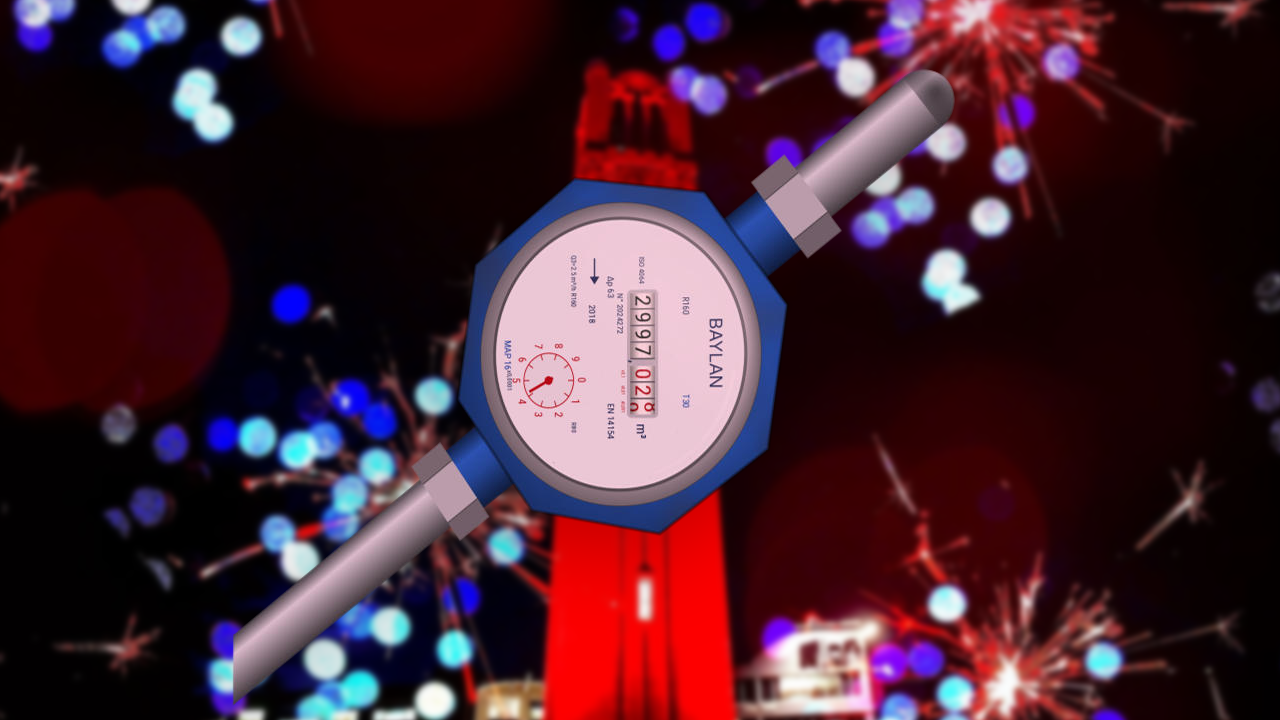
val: 2997.0284
